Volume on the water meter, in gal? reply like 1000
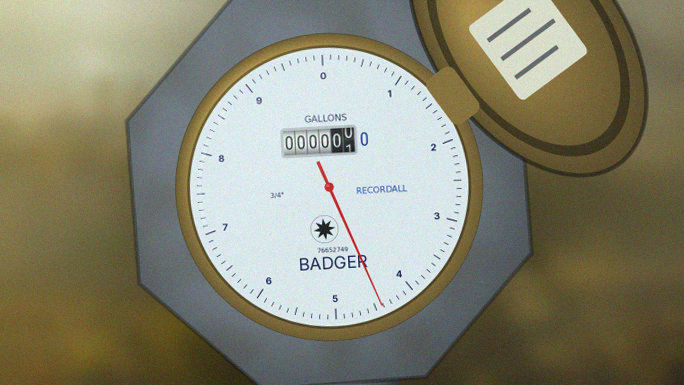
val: 4.4
